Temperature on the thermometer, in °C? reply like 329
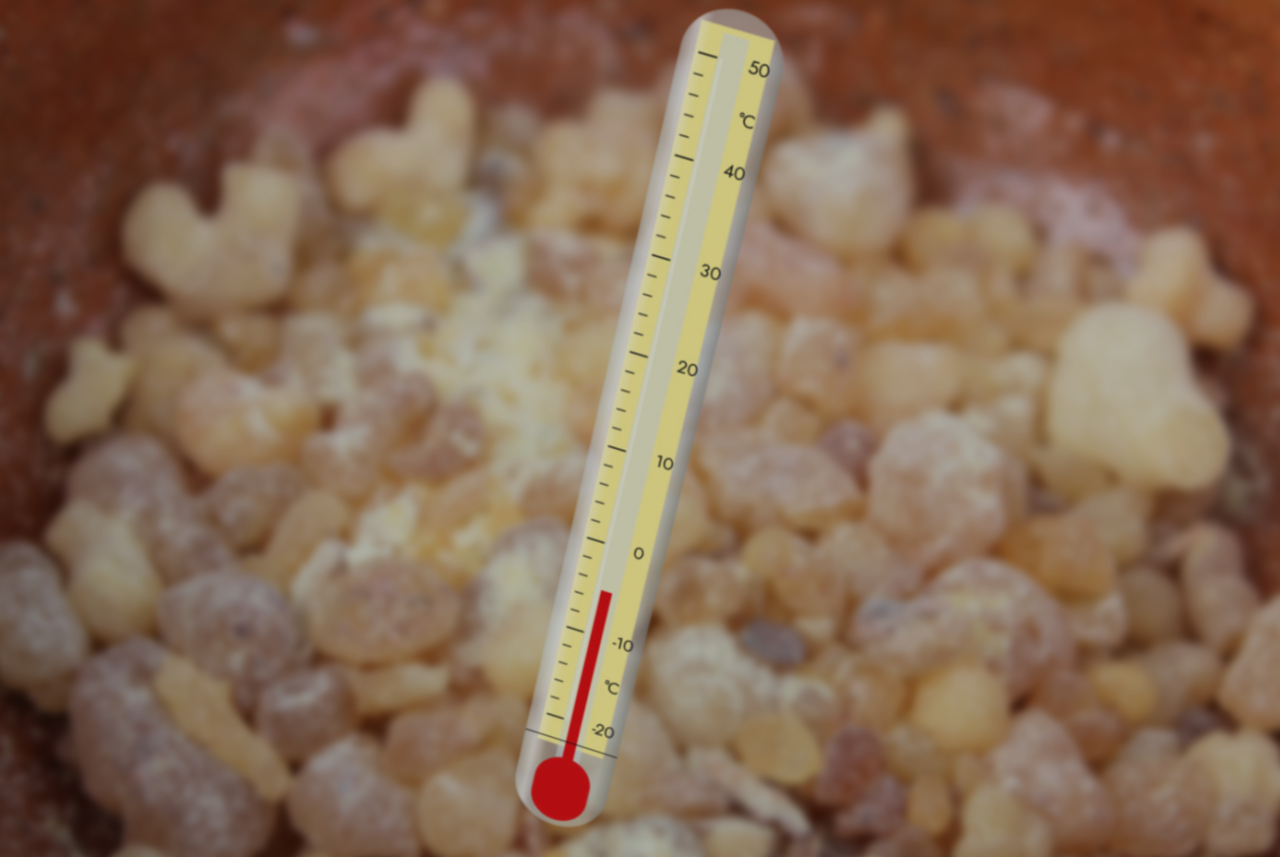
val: -5
